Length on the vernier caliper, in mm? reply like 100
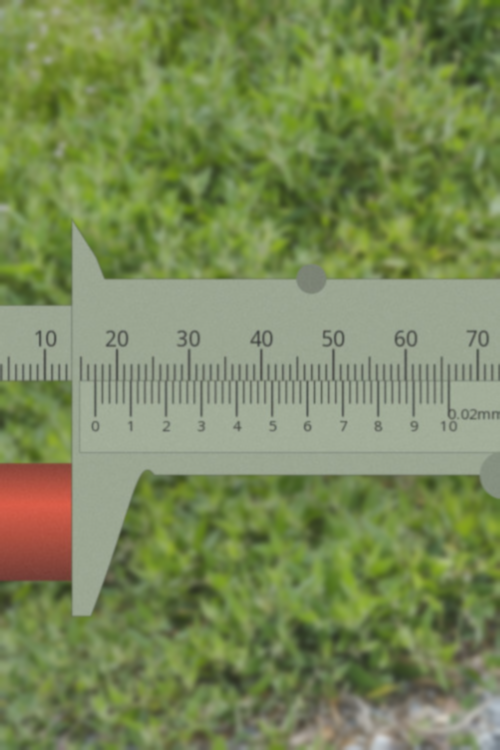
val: 17.0
